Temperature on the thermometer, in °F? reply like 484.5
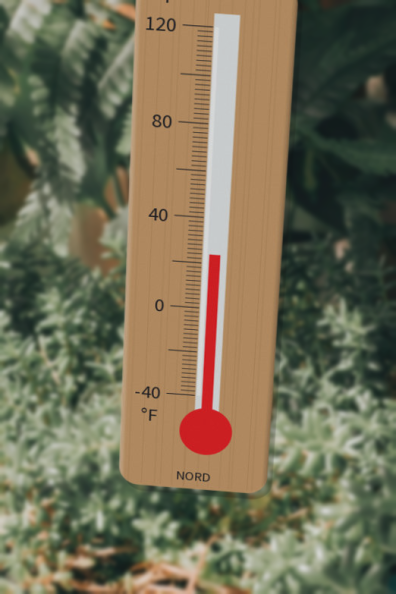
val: 24
